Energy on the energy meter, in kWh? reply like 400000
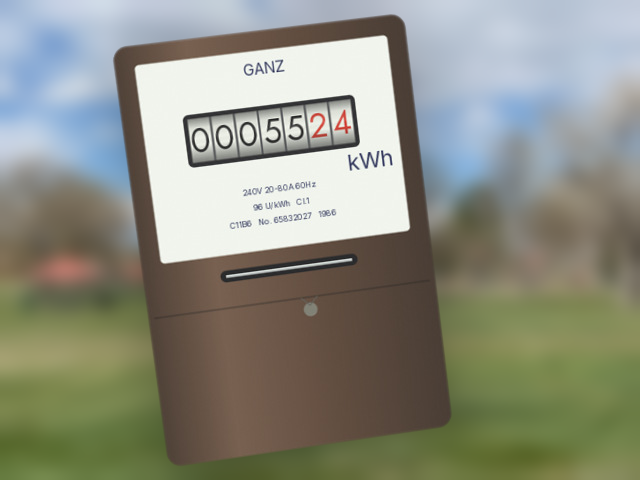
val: 55.24
